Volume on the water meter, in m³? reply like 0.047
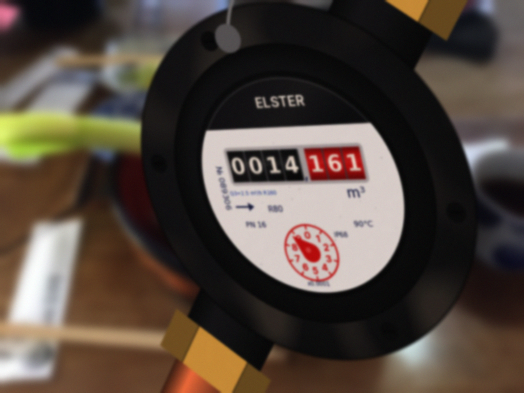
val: 14.1618
